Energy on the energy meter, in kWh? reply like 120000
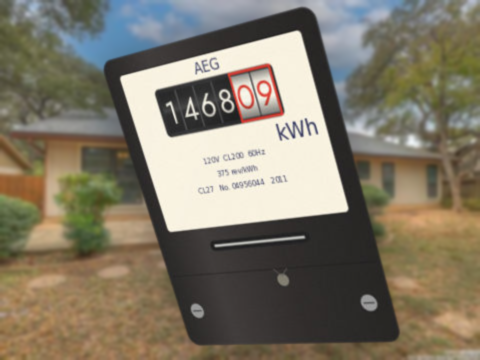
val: 1468.09
